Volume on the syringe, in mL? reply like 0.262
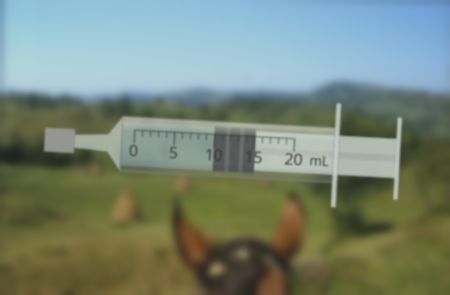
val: 10
